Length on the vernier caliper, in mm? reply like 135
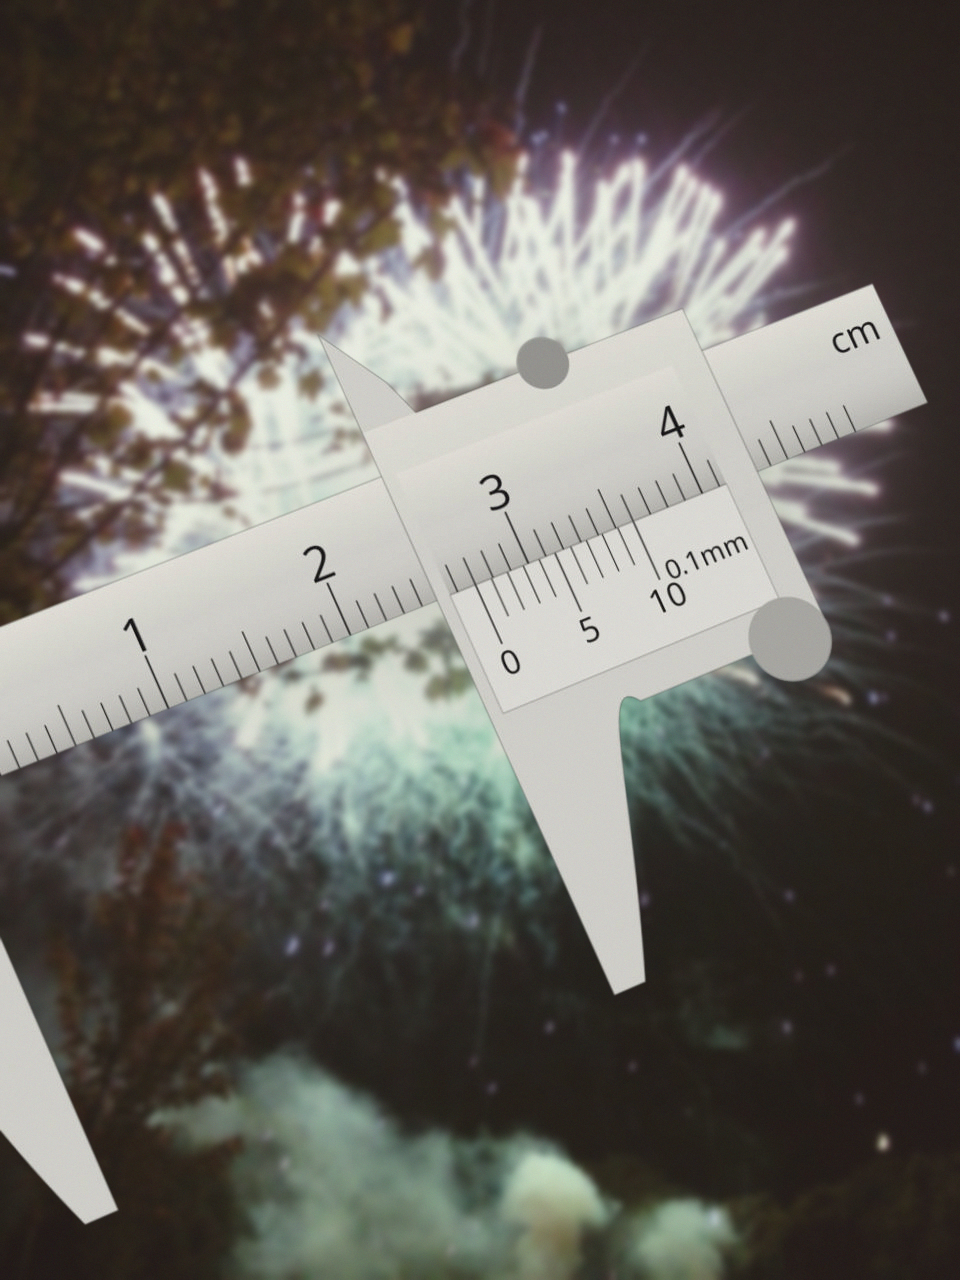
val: 27.0
